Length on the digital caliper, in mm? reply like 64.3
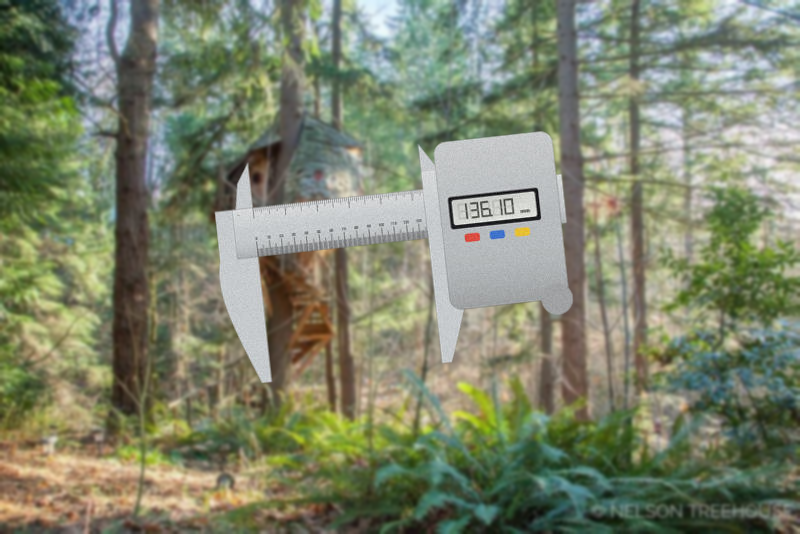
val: 136.10
